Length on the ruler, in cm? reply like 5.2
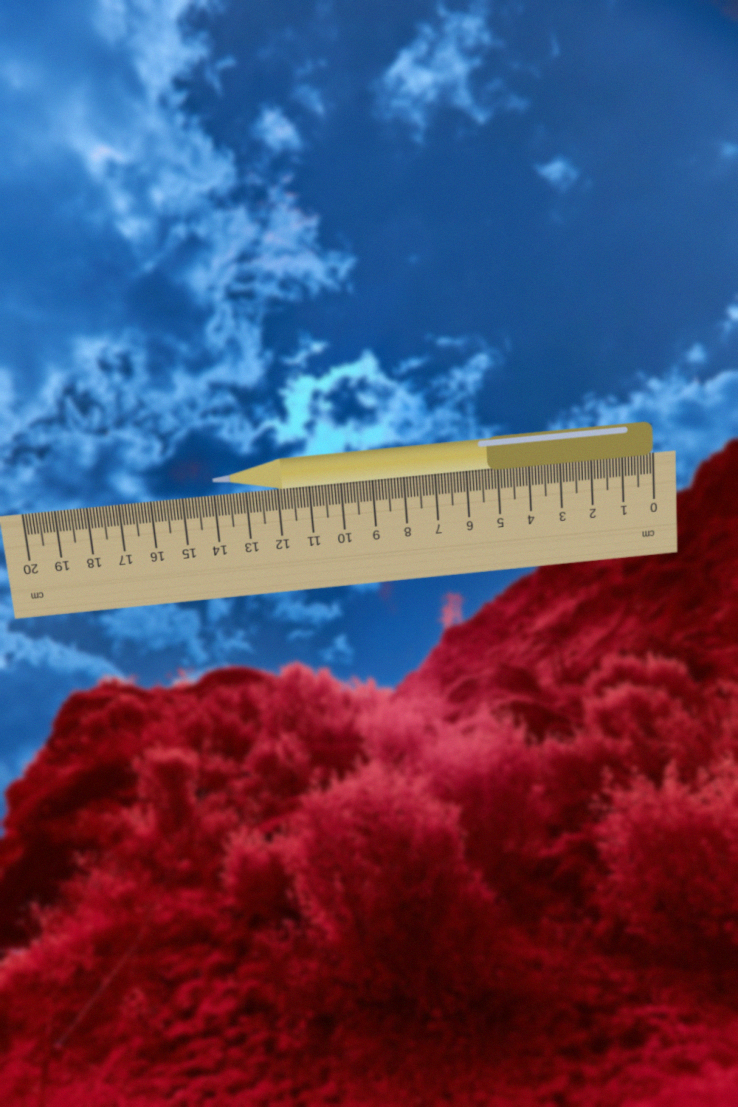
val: 14
